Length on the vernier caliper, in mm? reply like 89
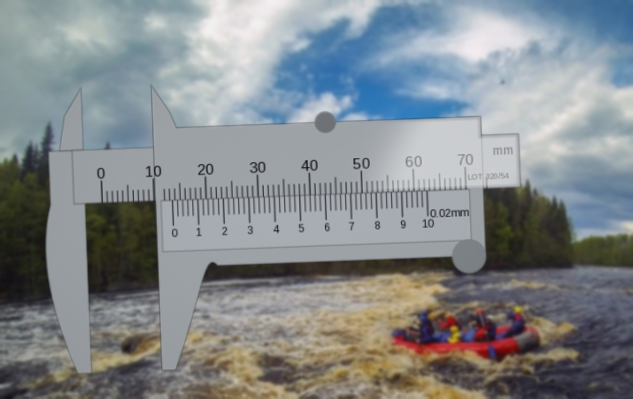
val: 13.5
